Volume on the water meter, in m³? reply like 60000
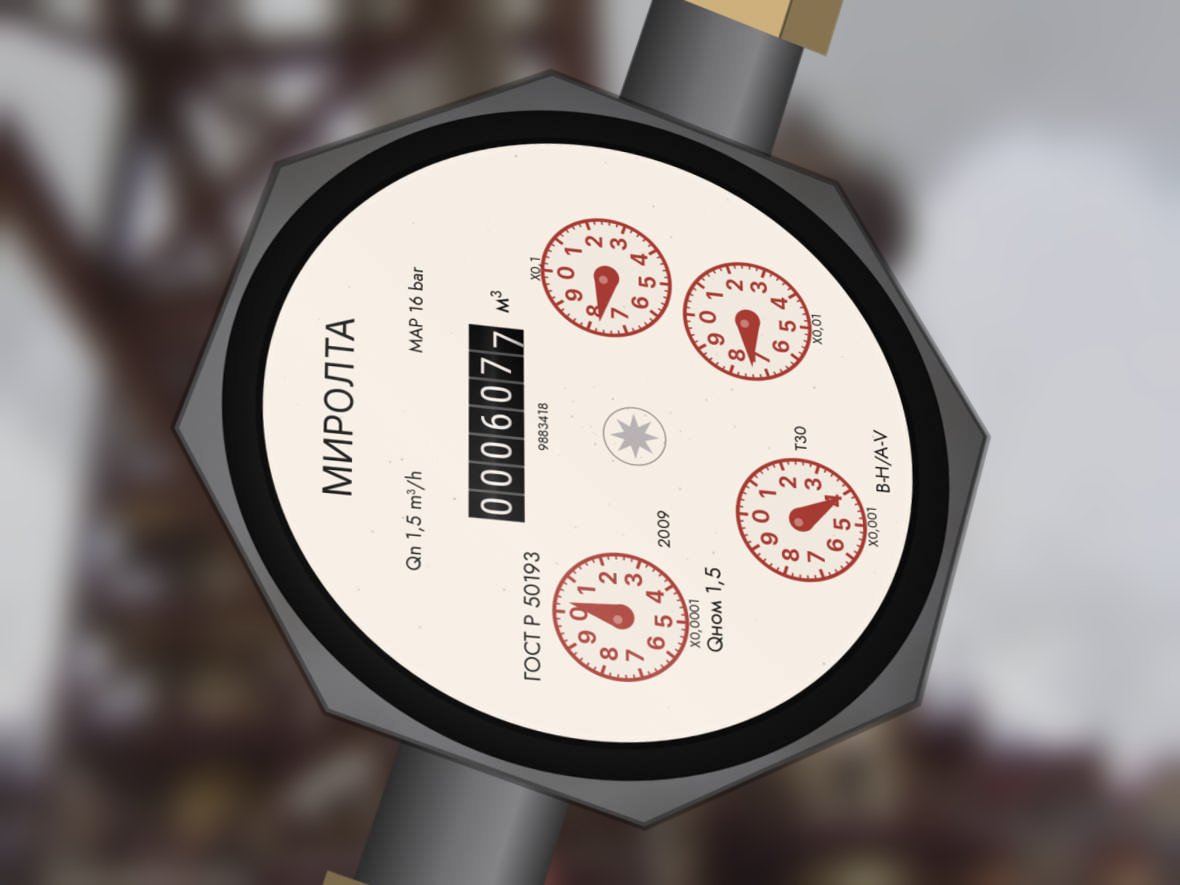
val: 6076.7740
